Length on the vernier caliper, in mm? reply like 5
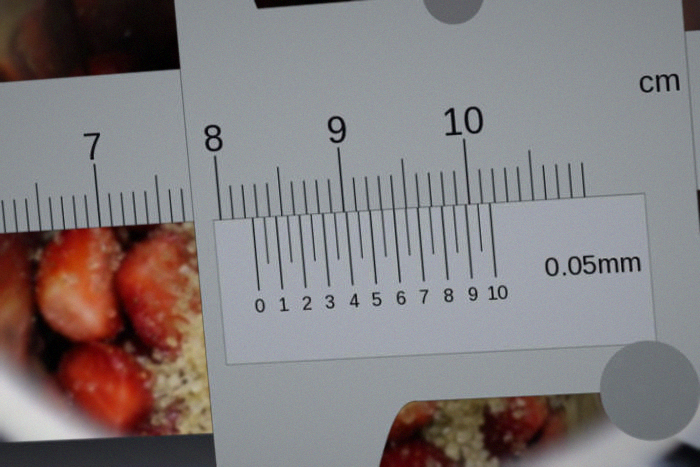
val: 82.6
